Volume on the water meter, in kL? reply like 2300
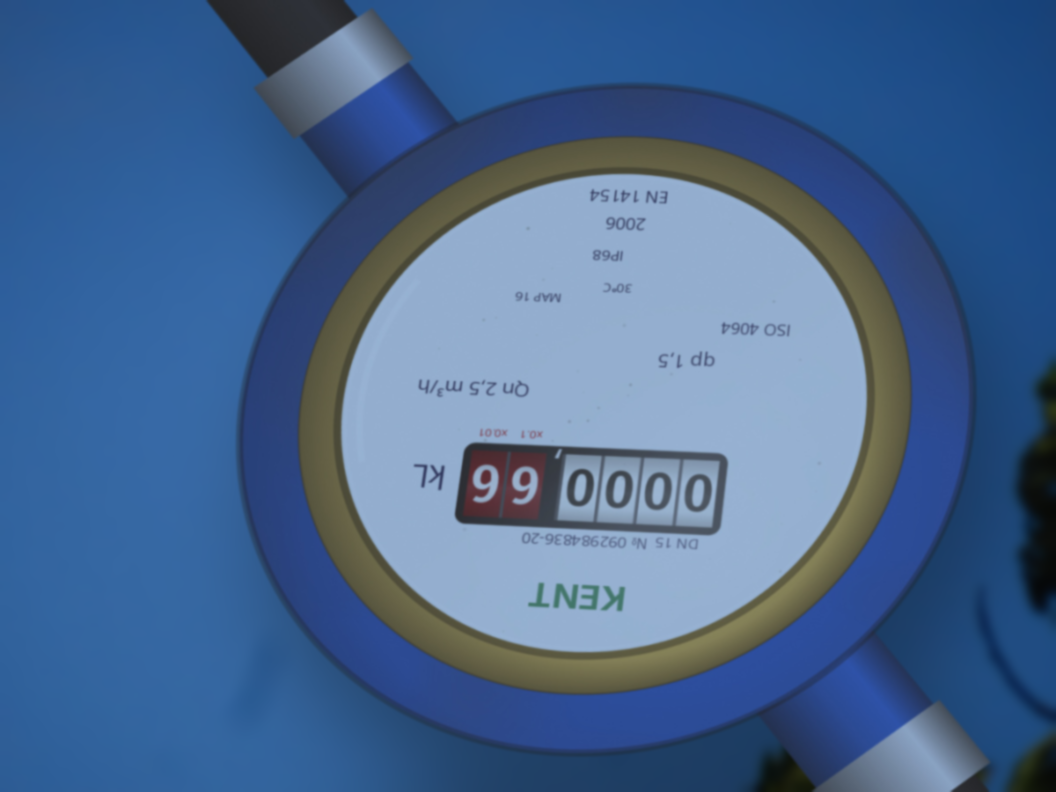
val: 0.66
